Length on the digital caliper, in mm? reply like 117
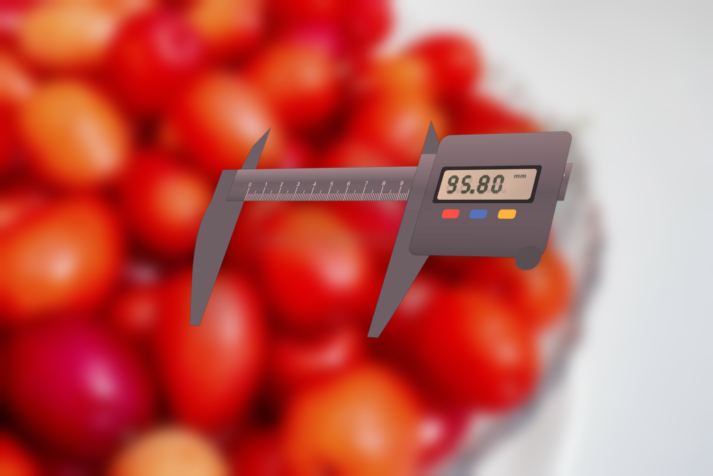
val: 95.80
